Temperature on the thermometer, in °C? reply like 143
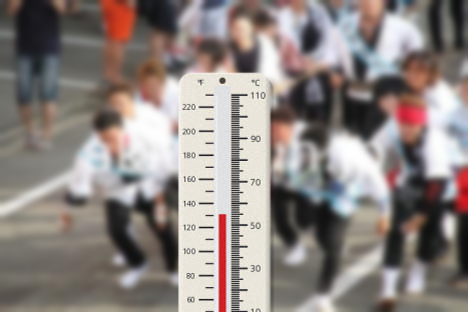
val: 55
